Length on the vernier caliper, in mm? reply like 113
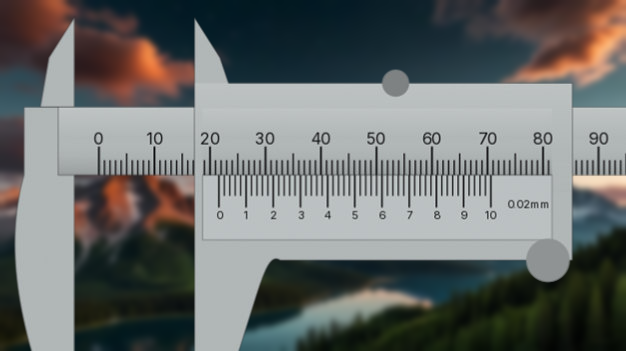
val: 21.6
